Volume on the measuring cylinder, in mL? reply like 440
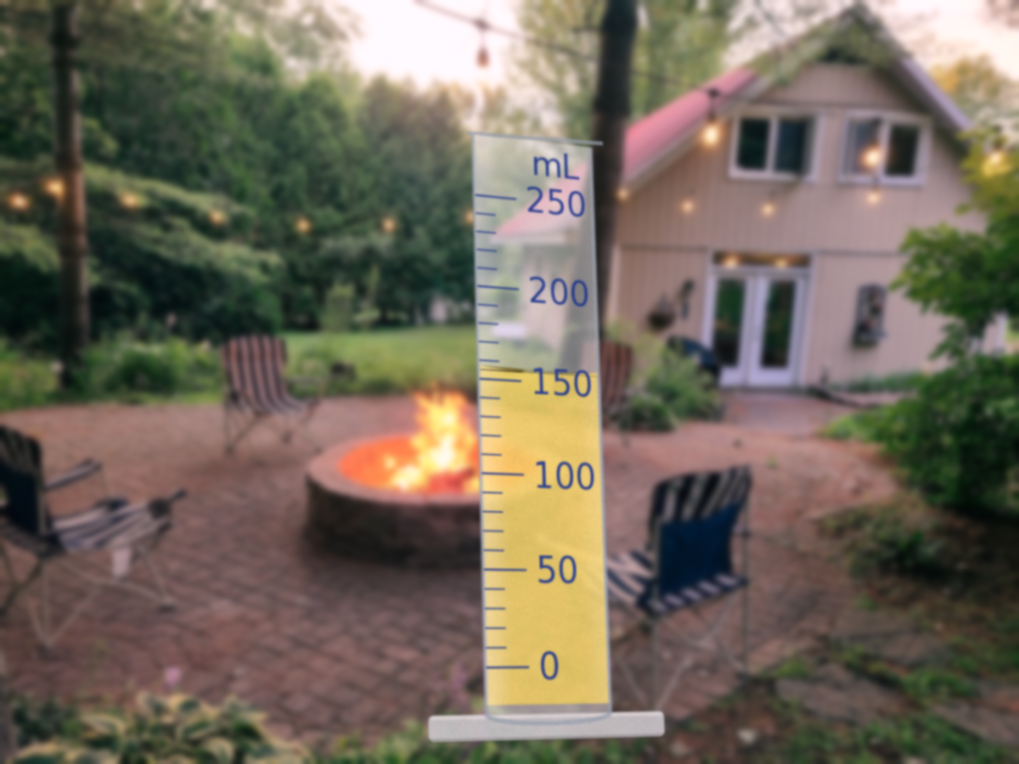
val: 155
